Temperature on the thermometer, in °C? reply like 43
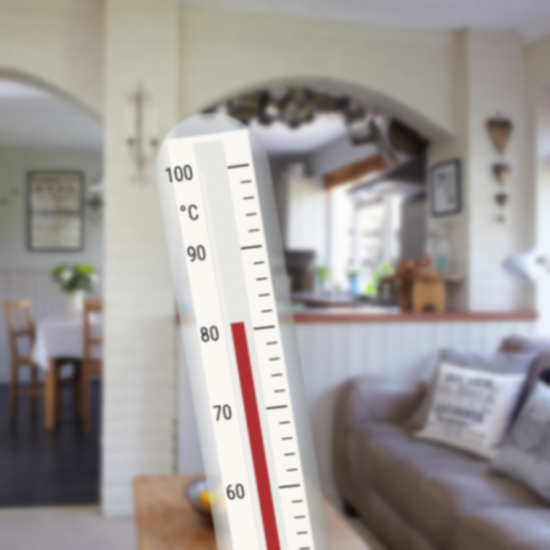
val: 81
